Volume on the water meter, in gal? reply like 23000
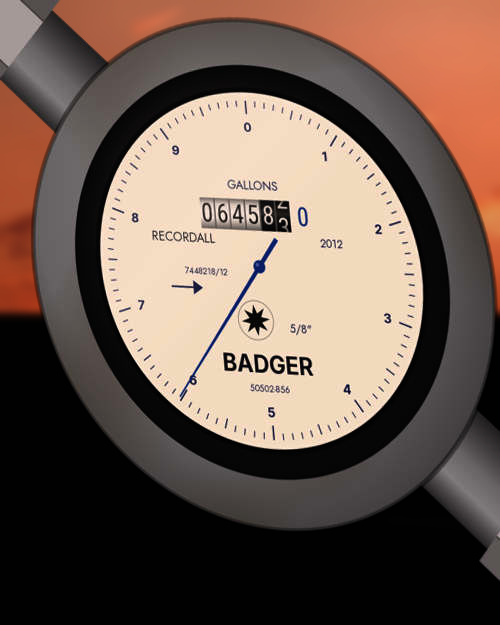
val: 645826.0
